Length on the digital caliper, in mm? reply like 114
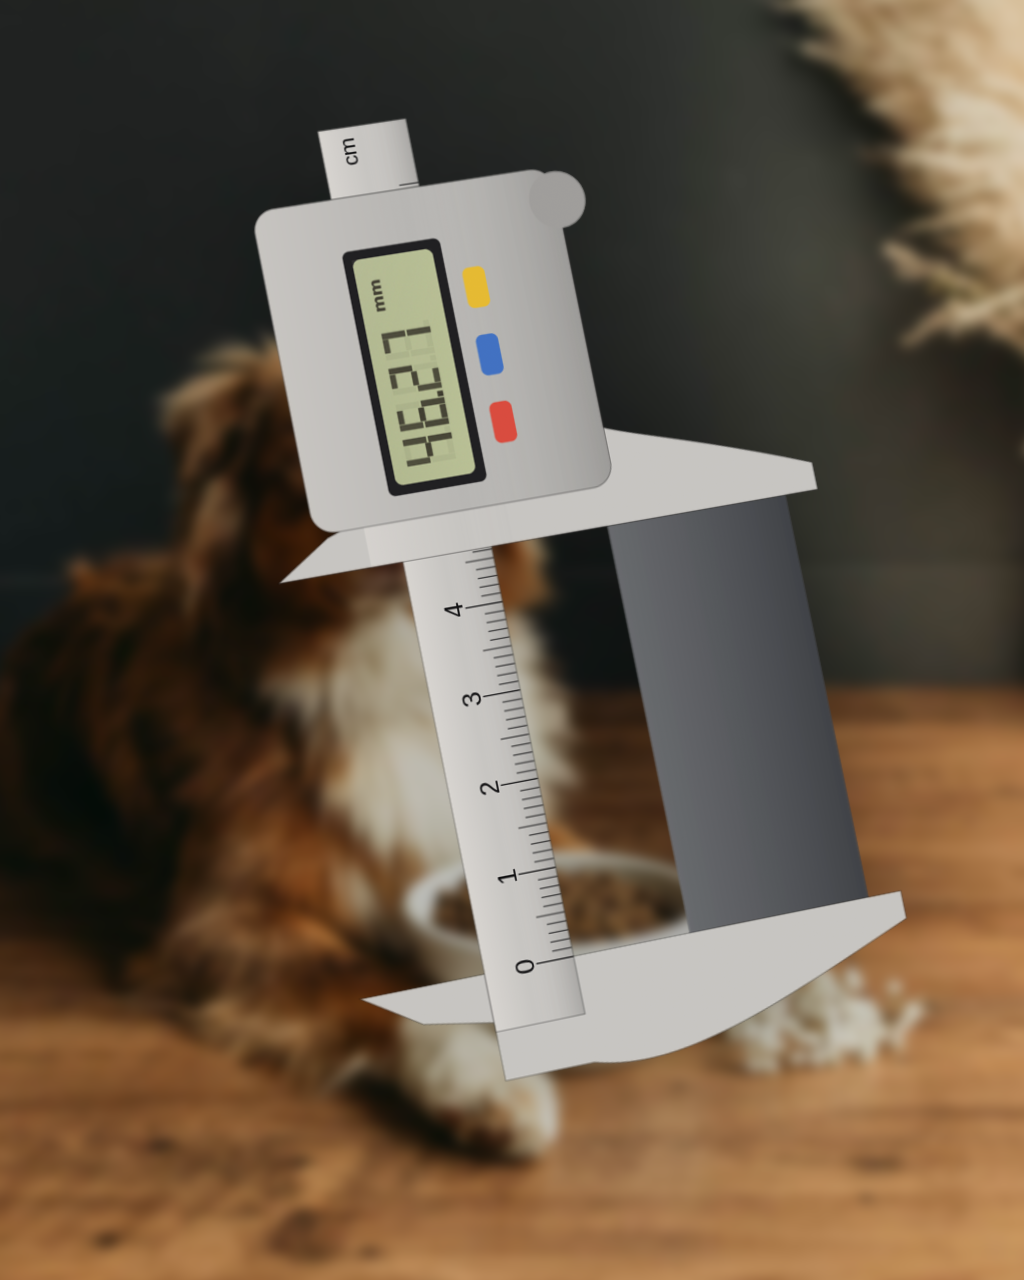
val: 46.27
